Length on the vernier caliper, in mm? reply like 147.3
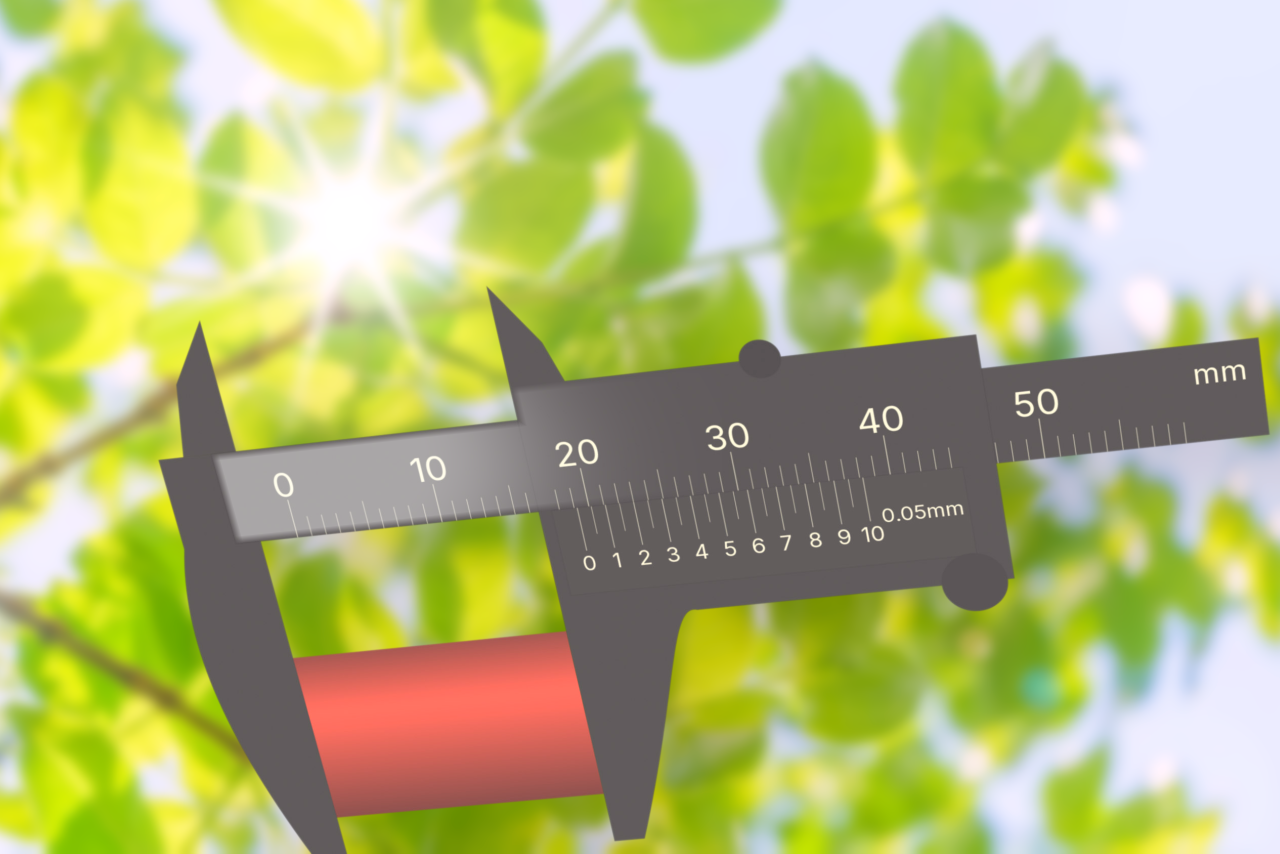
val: 19.2
